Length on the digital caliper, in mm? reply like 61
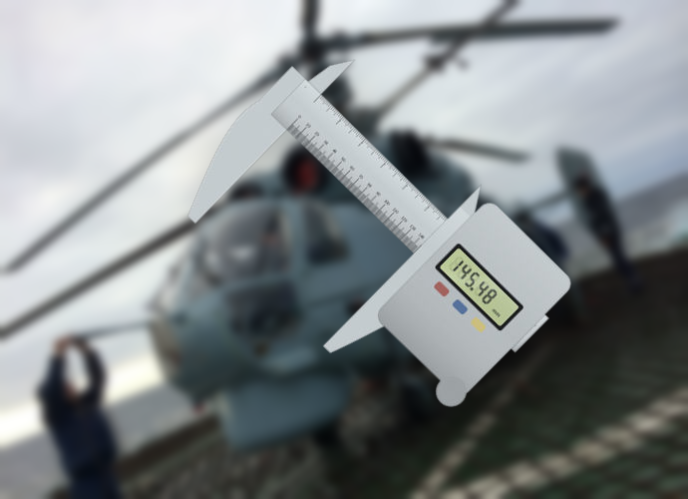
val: 145.48
